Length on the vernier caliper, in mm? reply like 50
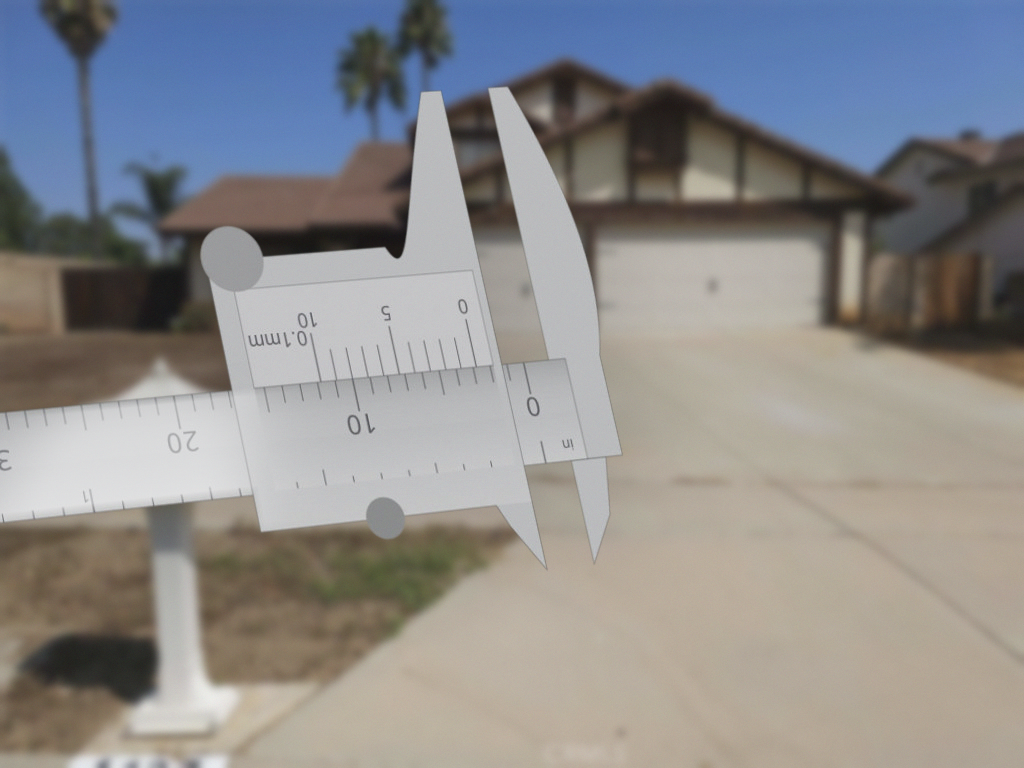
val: 2.8
